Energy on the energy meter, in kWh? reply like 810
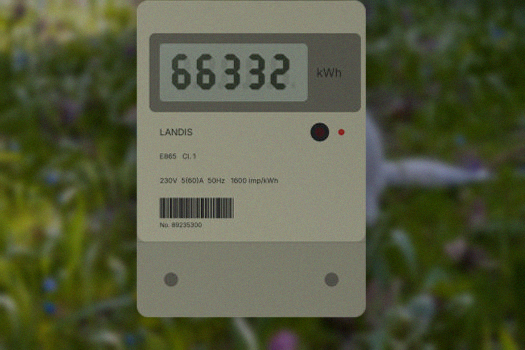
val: 66332
